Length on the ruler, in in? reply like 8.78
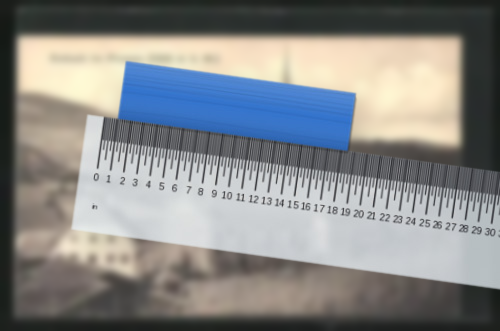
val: 17.5
